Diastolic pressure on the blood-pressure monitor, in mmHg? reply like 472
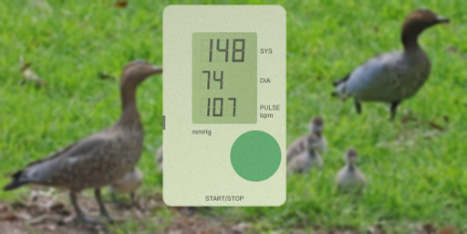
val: 74
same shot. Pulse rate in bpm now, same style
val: 107
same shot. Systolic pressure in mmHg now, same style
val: 148
